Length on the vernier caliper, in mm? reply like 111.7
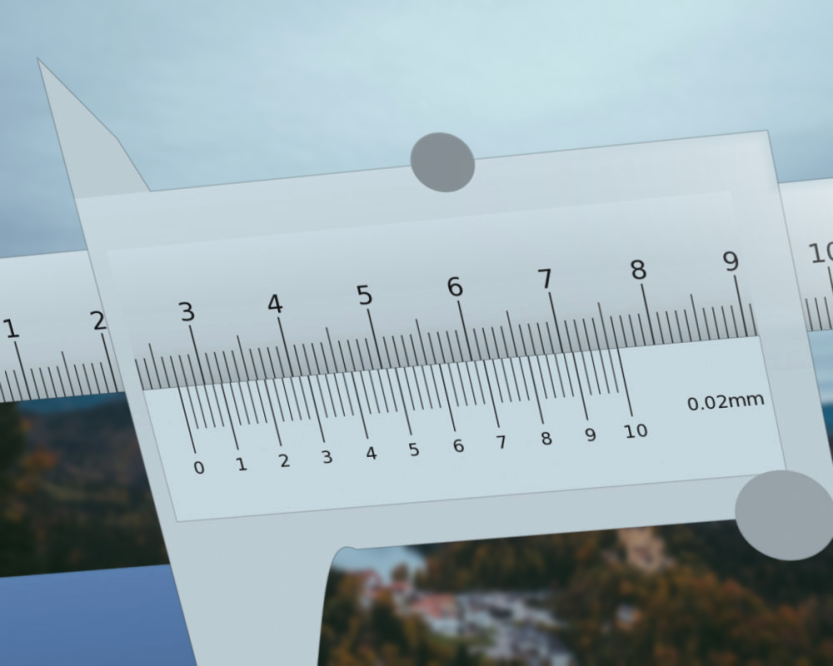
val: 27.0
